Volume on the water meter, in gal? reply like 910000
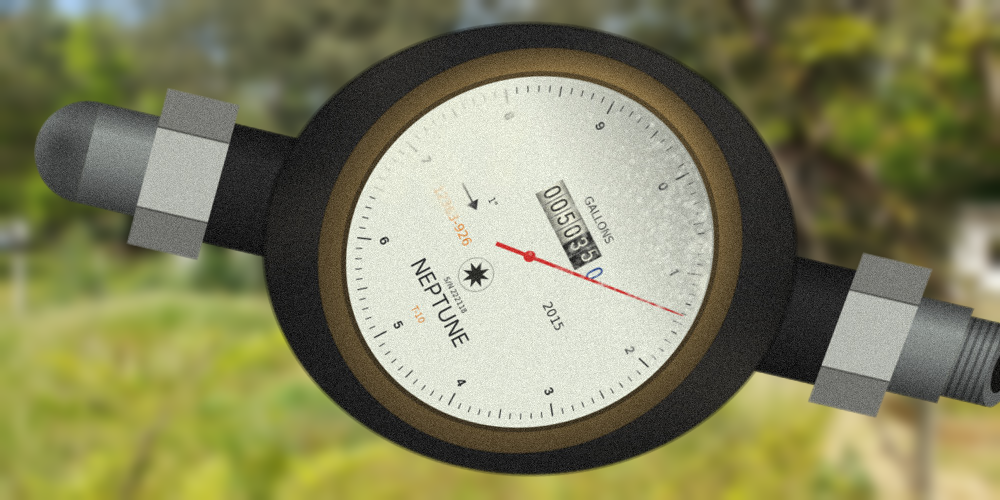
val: 50351.4
